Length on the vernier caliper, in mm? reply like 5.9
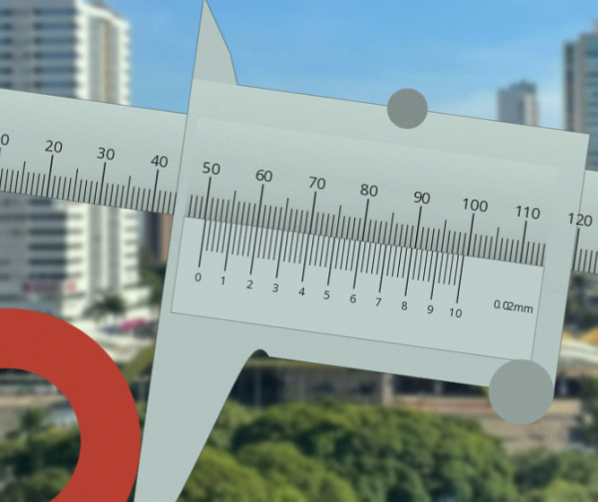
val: 50.2
